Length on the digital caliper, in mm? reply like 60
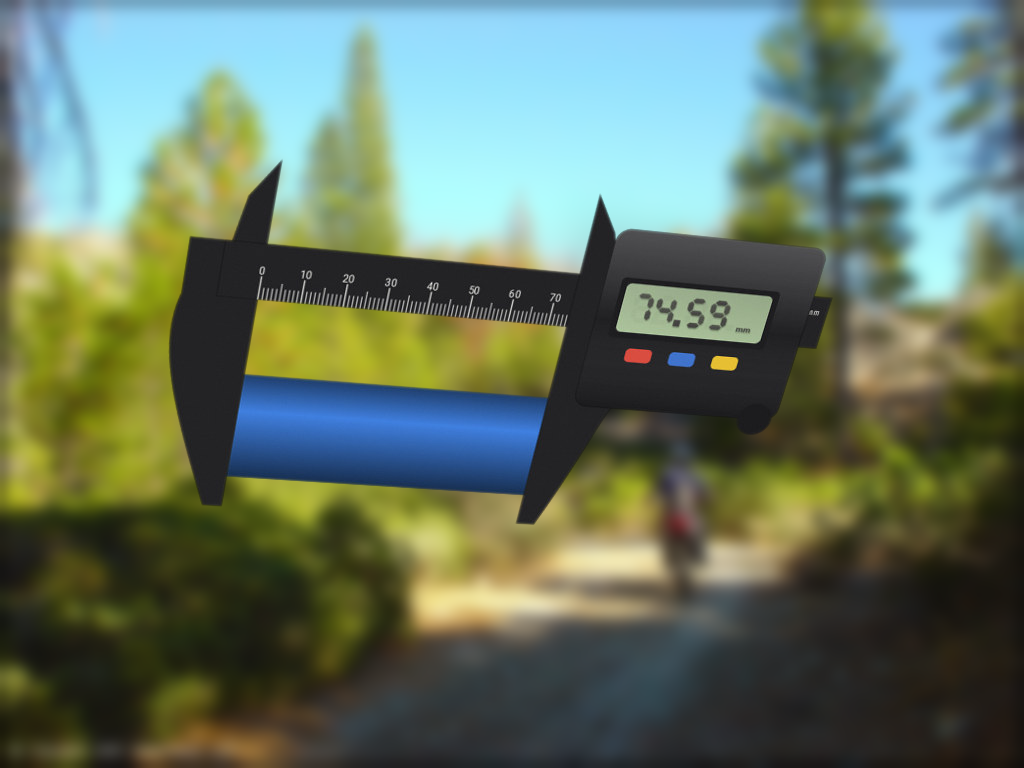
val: 74.59
